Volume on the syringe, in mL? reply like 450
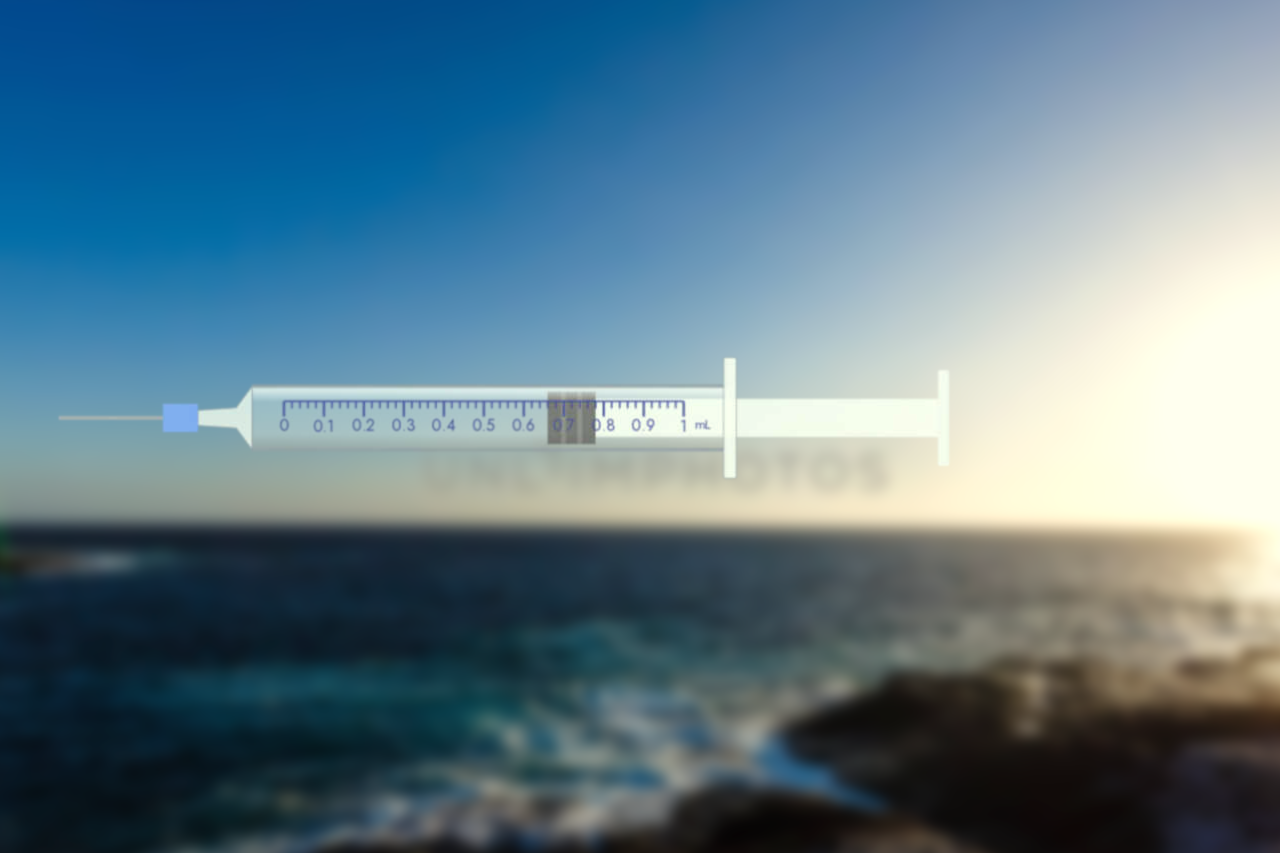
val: 0.66
